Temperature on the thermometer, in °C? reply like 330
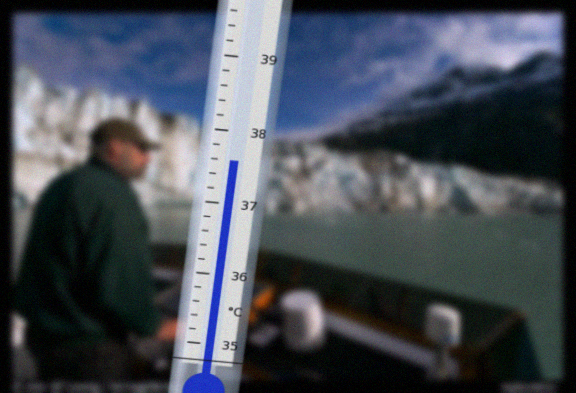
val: 37.6
